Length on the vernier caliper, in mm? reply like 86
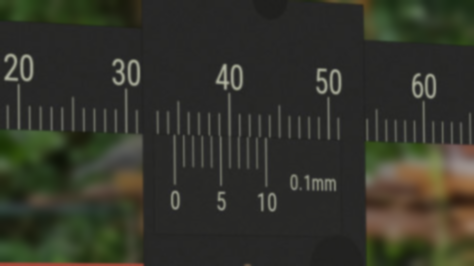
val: 34.6
